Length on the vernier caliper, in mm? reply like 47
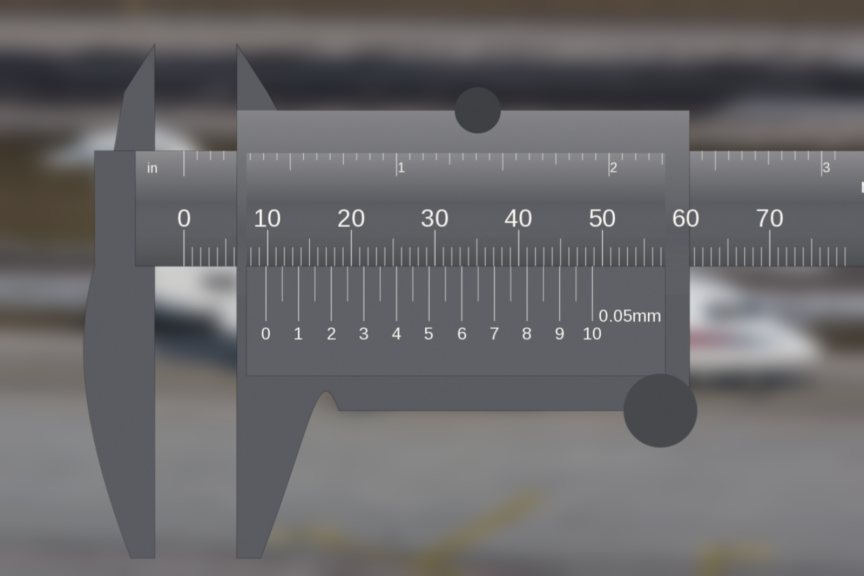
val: 9.8
